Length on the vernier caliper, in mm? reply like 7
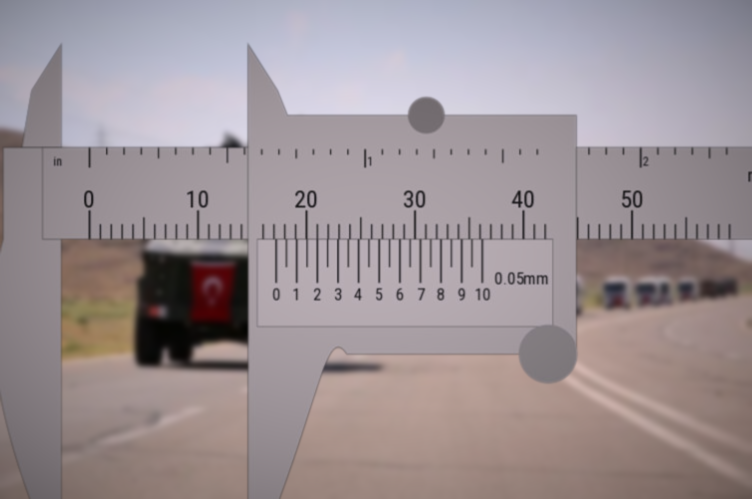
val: 17.2
